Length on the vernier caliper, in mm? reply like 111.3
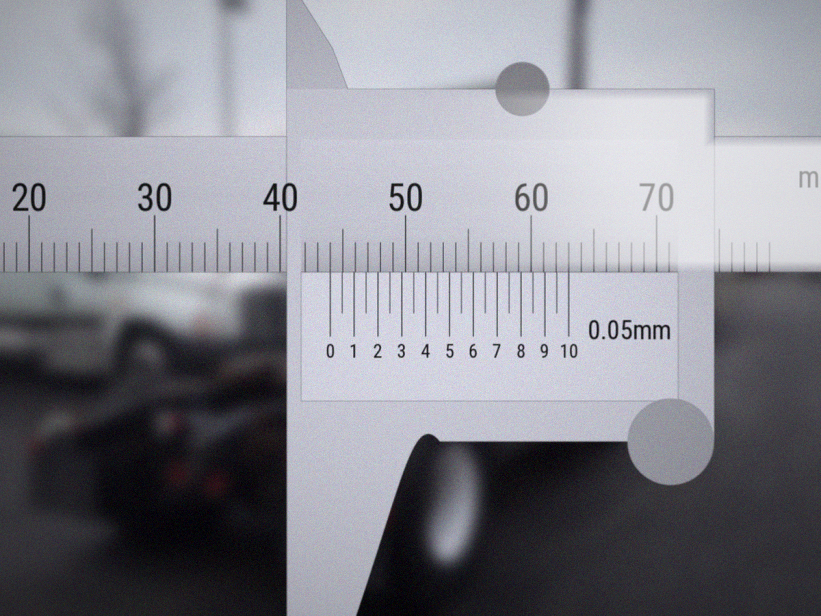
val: 44.0
